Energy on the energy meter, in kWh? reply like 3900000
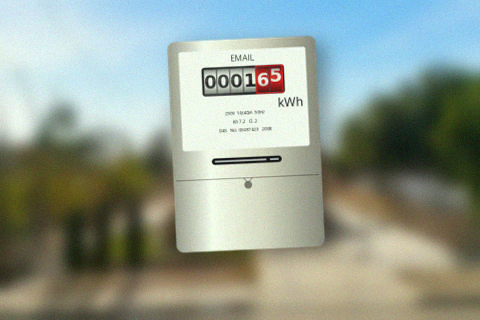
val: 1.65
